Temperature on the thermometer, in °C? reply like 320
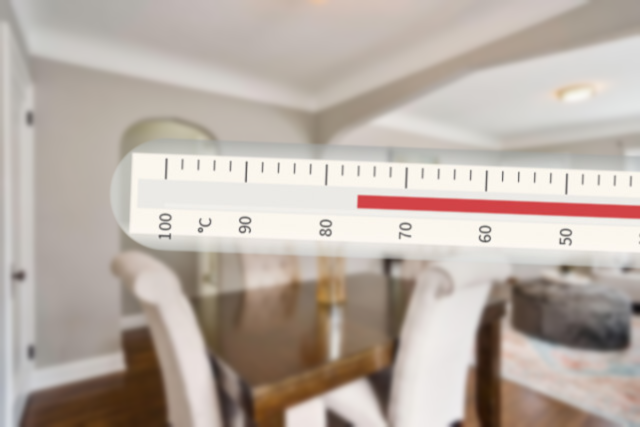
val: 76
